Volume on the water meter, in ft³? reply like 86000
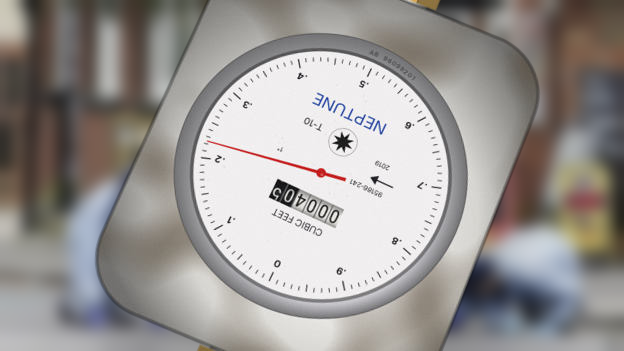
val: 405.22
